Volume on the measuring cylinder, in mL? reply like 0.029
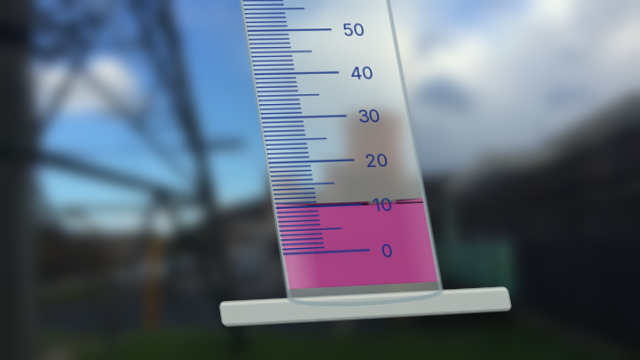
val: 10
